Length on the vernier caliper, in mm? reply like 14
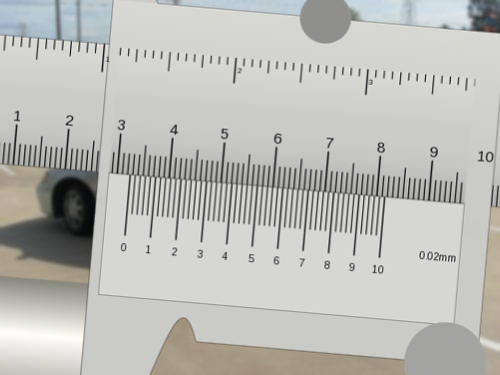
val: 32.5
